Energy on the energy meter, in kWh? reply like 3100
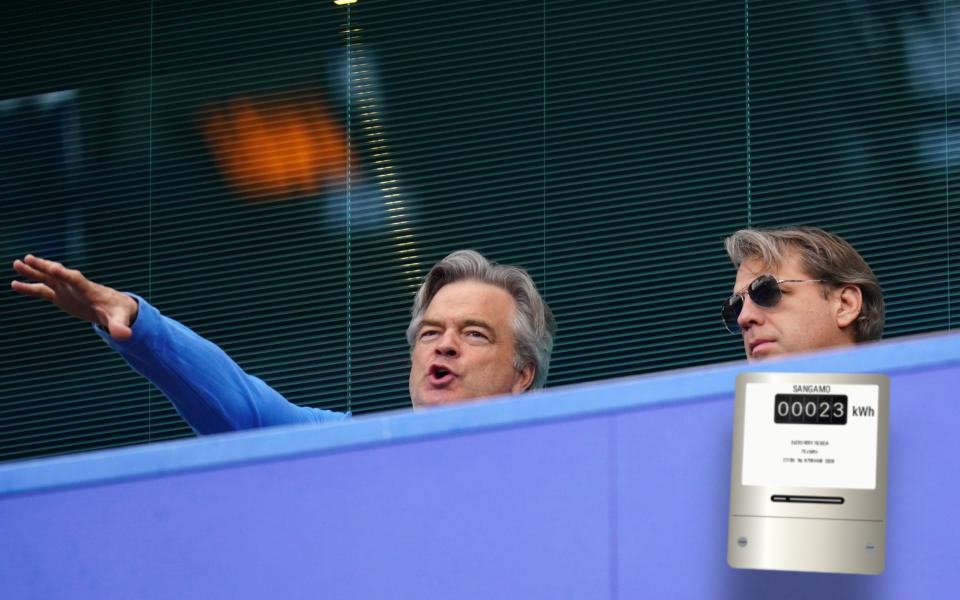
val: 23
